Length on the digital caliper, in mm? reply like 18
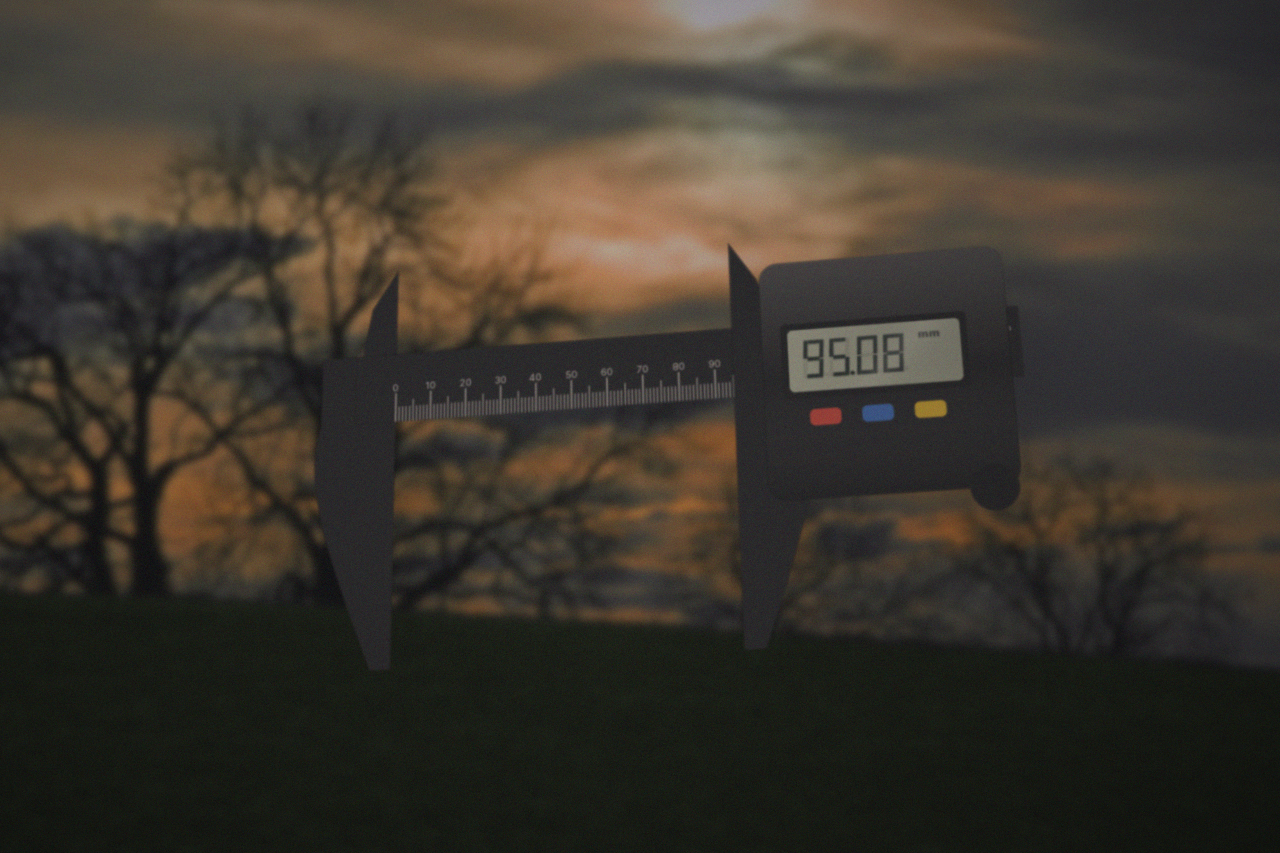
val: 95.08
